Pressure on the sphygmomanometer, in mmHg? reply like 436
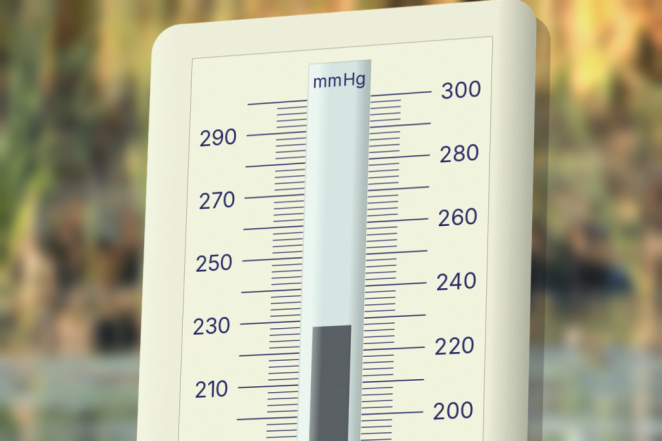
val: 228
